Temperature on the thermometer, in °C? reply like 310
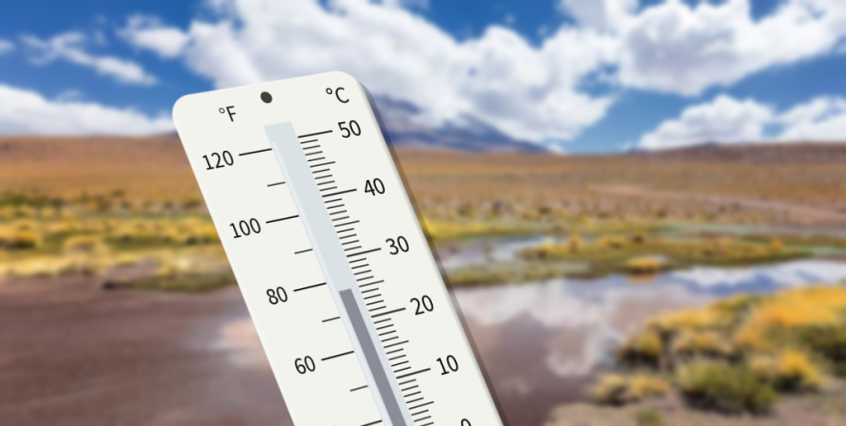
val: 25
